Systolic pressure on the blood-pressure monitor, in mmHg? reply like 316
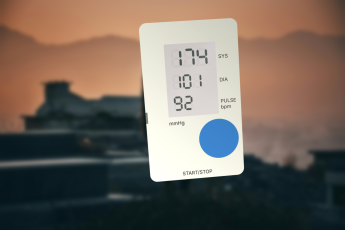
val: 174
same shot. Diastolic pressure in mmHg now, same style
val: 101
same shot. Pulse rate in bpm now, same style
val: 92
